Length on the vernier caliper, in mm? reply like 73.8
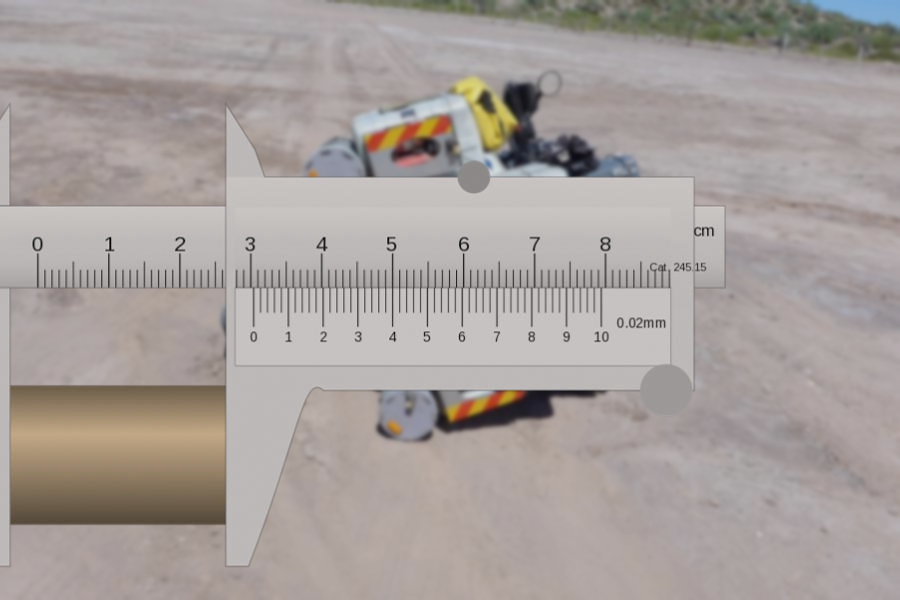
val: 30.4
